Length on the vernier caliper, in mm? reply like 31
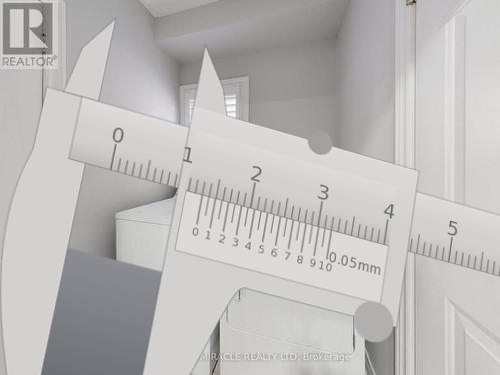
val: 13.0
